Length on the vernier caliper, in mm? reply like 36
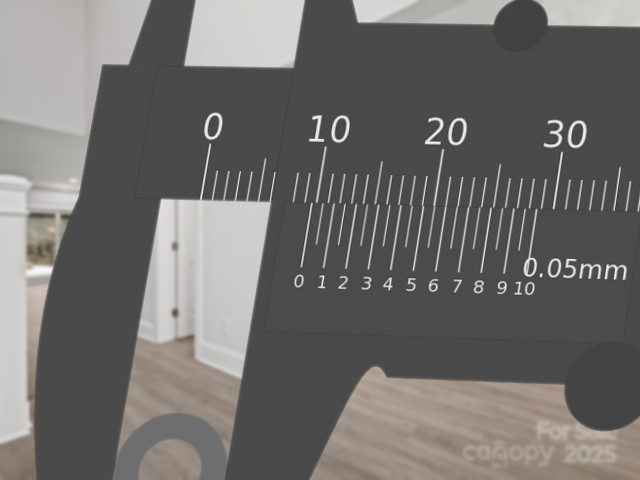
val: 9.6
